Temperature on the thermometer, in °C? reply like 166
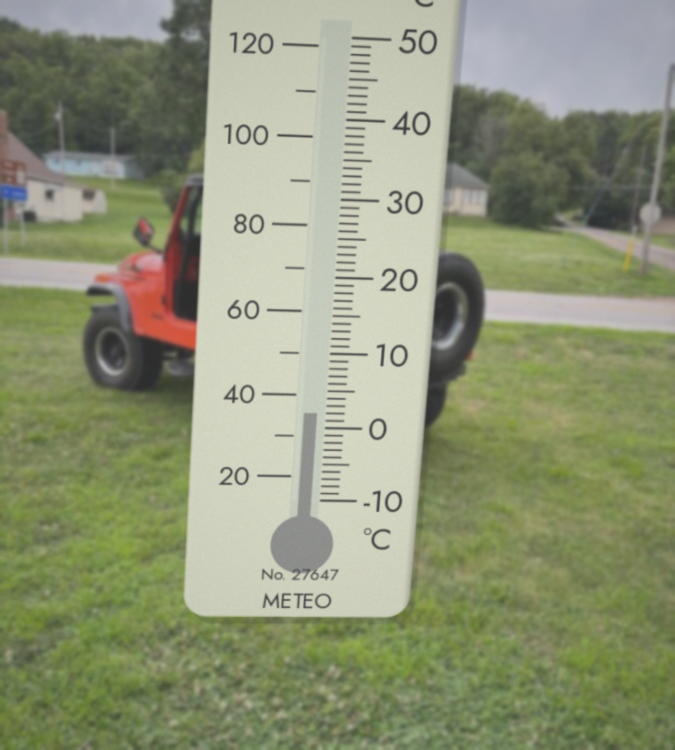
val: 2
